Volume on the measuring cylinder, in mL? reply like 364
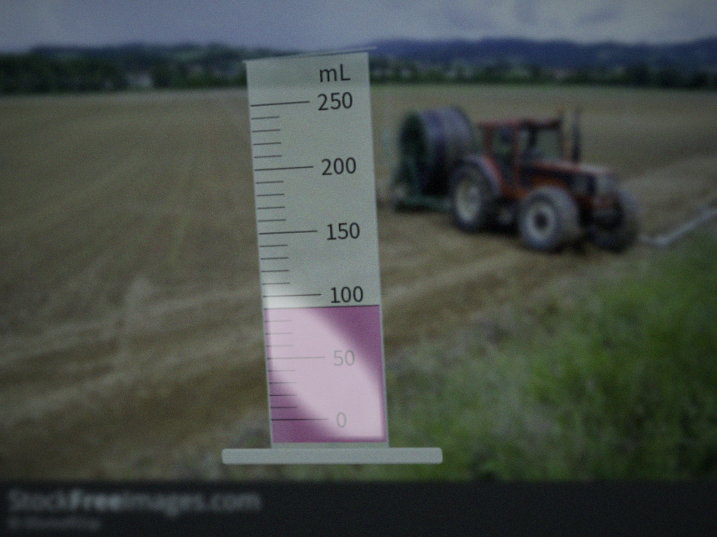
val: 90
